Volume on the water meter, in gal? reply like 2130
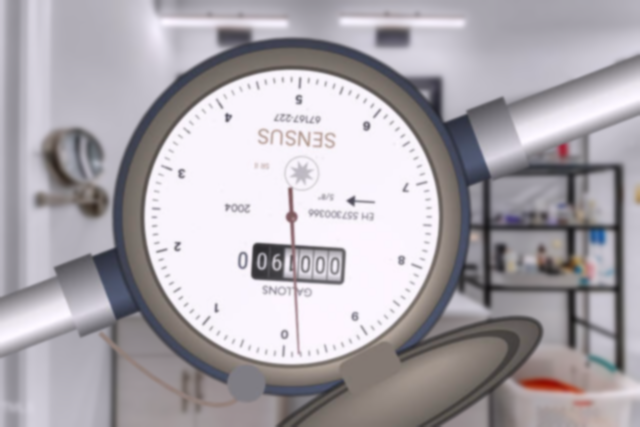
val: 1899.8
